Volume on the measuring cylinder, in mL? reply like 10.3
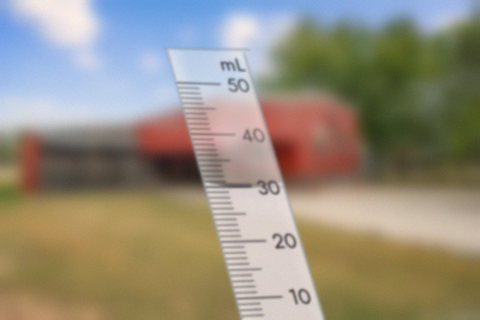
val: 30
